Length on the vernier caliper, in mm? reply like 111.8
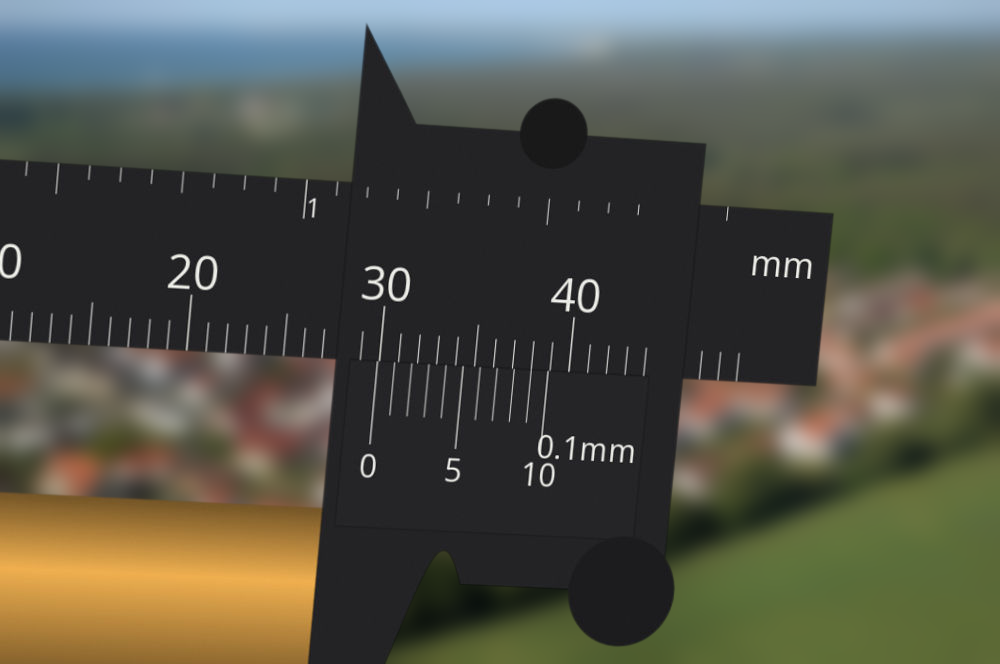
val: 29.9
